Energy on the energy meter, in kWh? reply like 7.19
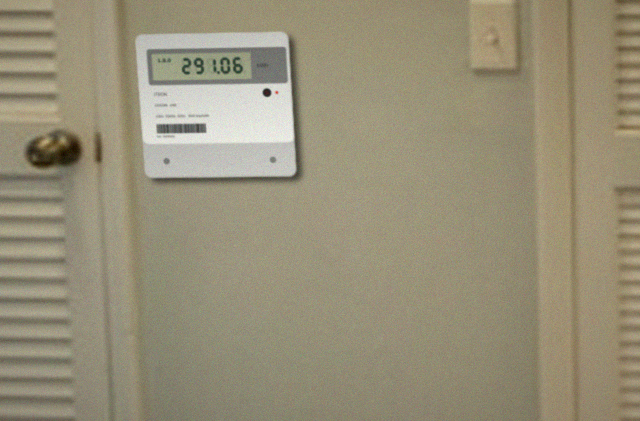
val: 291.06
